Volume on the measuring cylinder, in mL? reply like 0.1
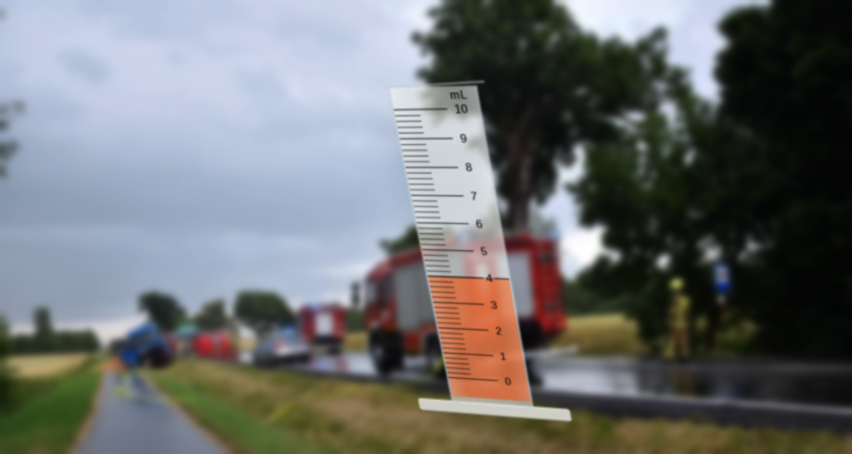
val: 4
